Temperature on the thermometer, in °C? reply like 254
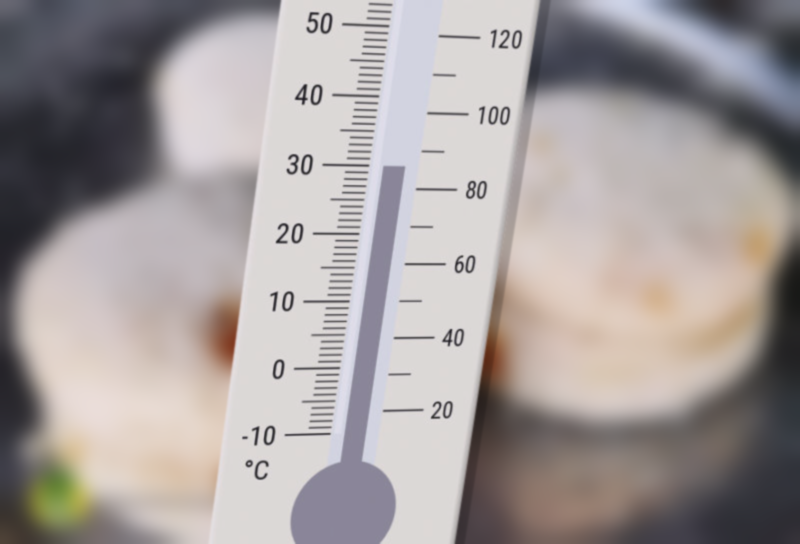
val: 30
